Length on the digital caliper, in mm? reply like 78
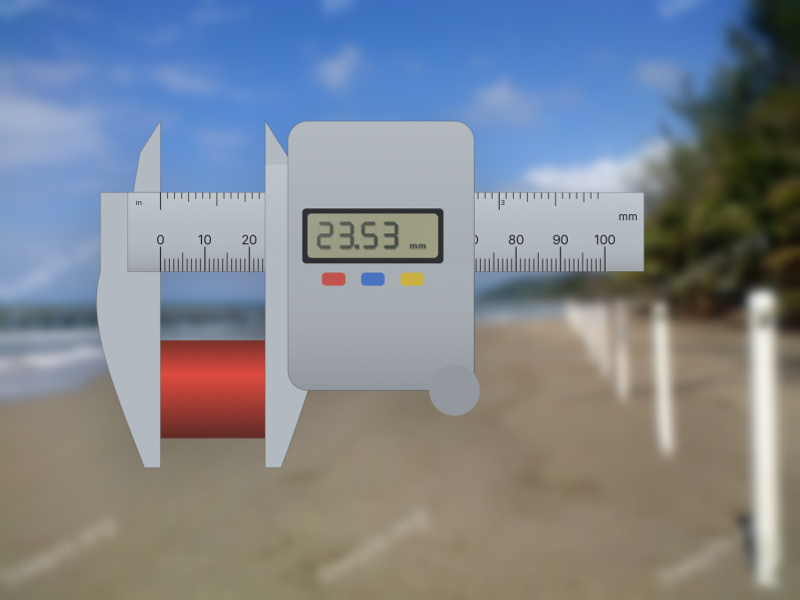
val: 23.53
